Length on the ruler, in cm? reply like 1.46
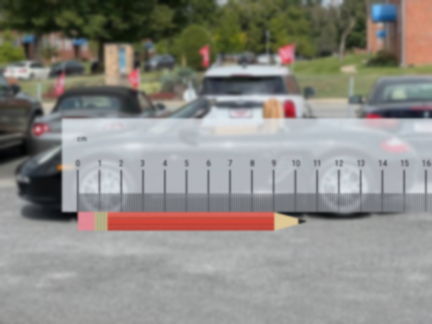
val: 10.5
